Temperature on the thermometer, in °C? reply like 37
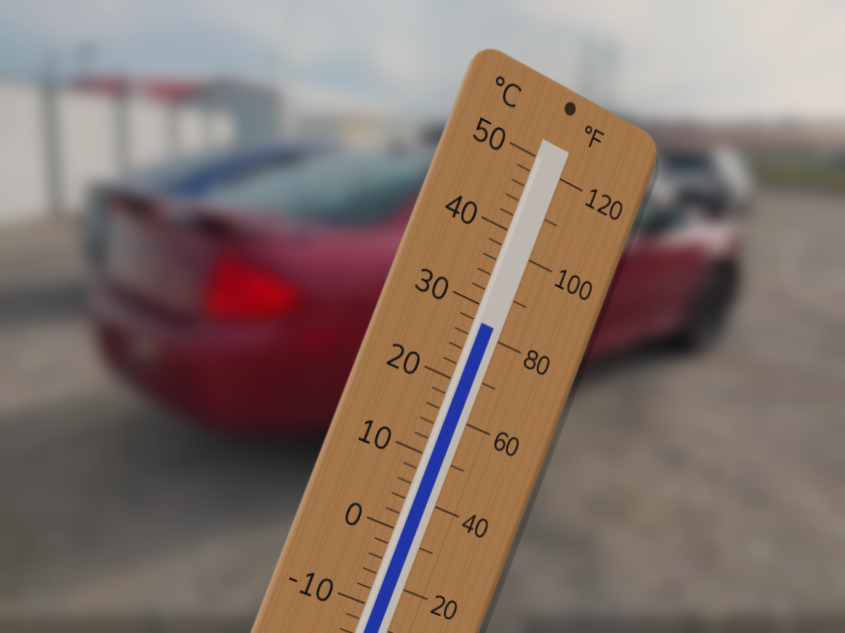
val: 28
